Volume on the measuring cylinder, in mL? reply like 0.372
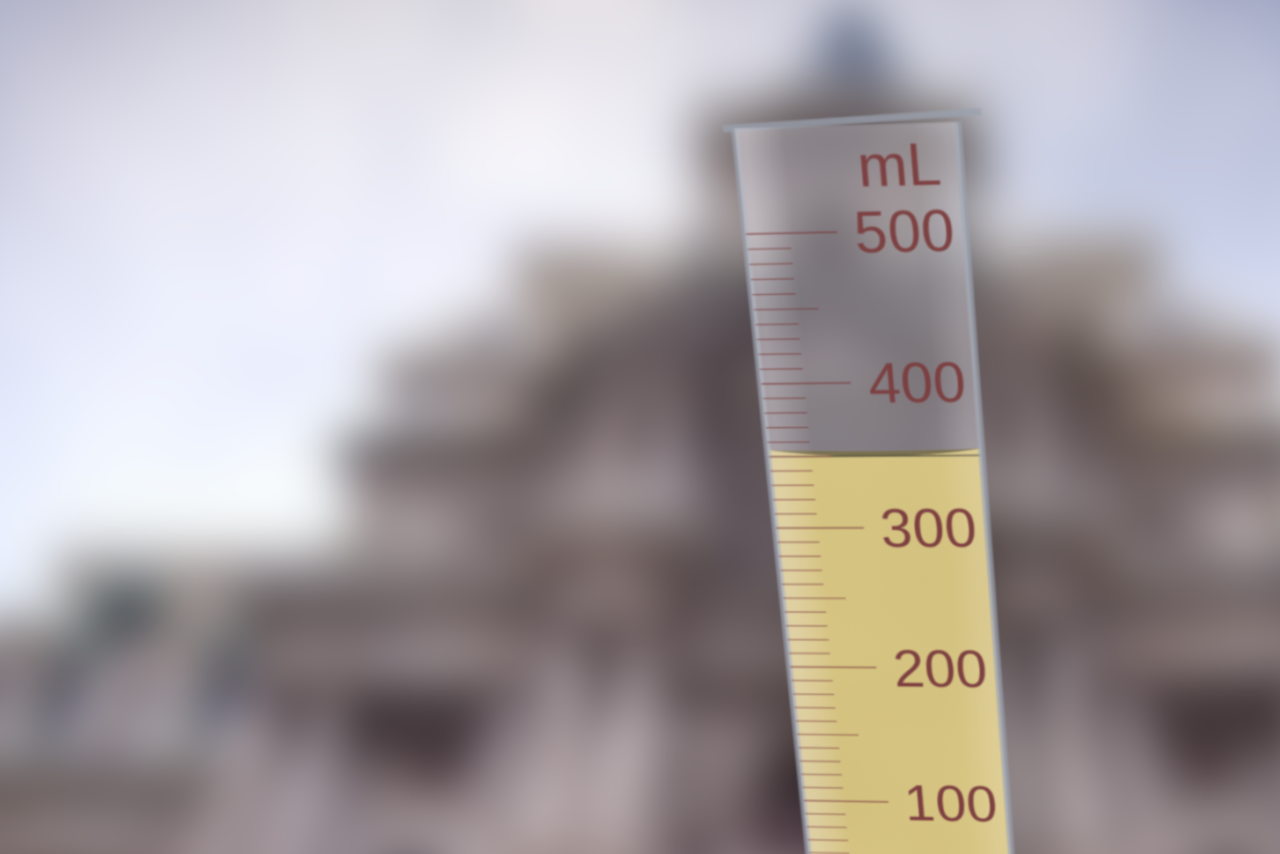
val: 350
